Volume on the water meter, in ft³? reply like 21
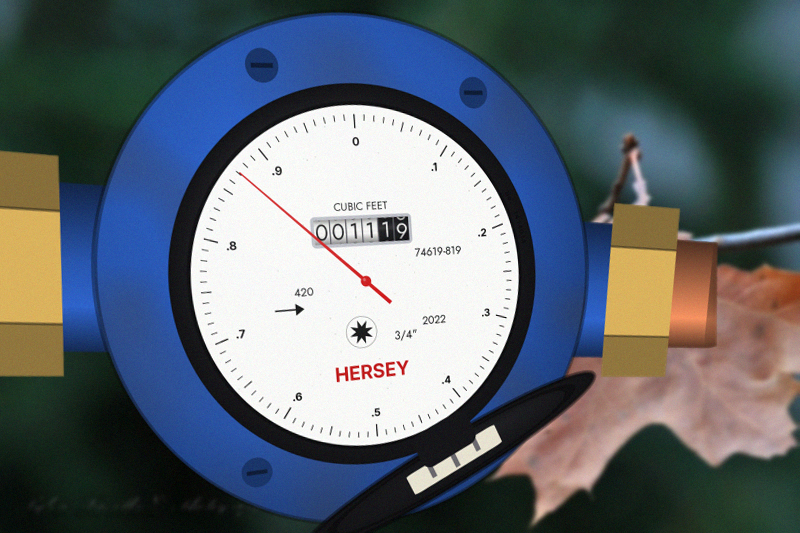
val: 1118.87
